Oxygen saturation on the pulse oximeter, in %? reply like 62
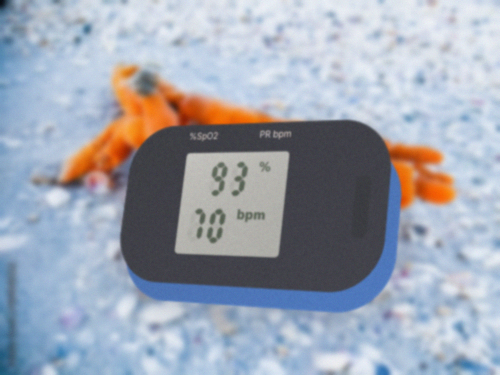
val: 93
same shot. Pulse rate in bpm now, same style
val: 70
